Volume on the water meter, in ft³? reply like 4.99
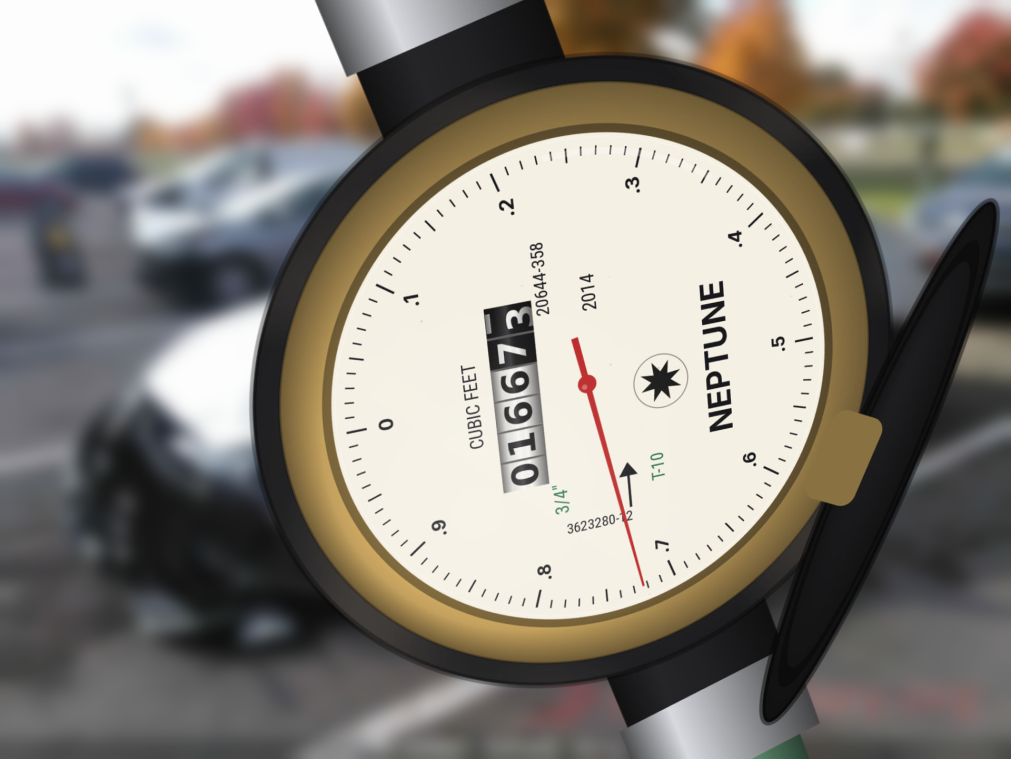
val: 16672.72
